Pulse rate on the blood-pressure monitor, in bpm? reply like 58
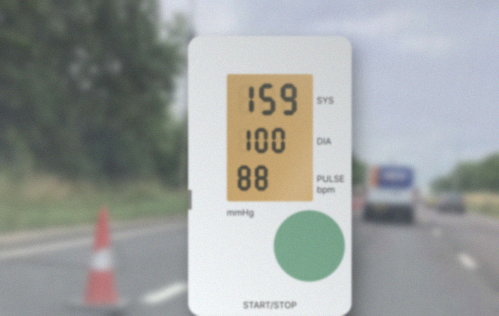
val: 88
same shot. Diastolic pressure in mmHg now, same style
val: 100
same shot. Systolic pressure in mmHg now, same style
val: 159
